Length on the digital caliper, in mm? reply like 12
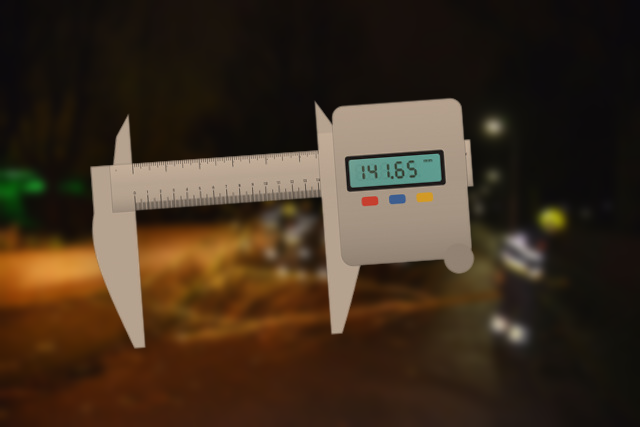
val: 141.65
